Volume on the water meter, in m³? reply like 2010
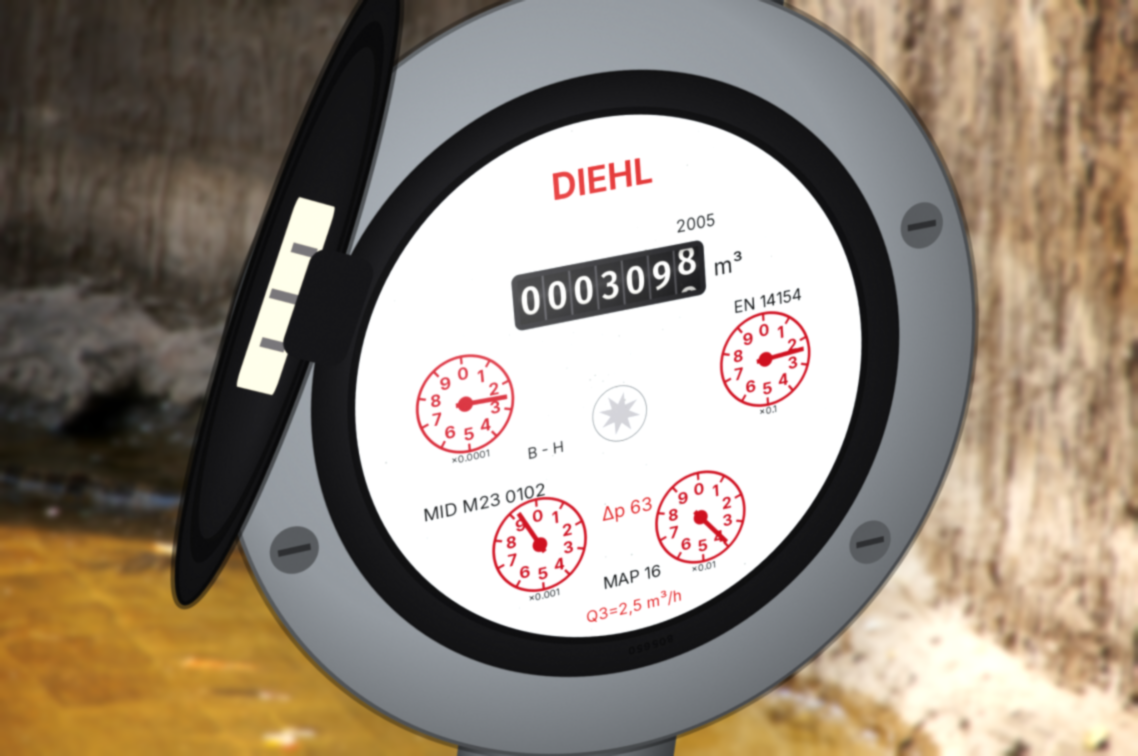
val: 3098.2392
